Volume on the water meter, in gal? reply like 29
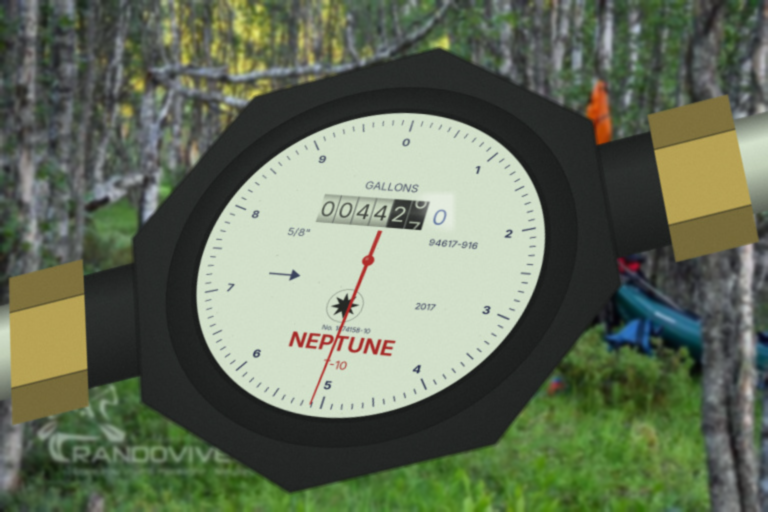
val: 44265.1
